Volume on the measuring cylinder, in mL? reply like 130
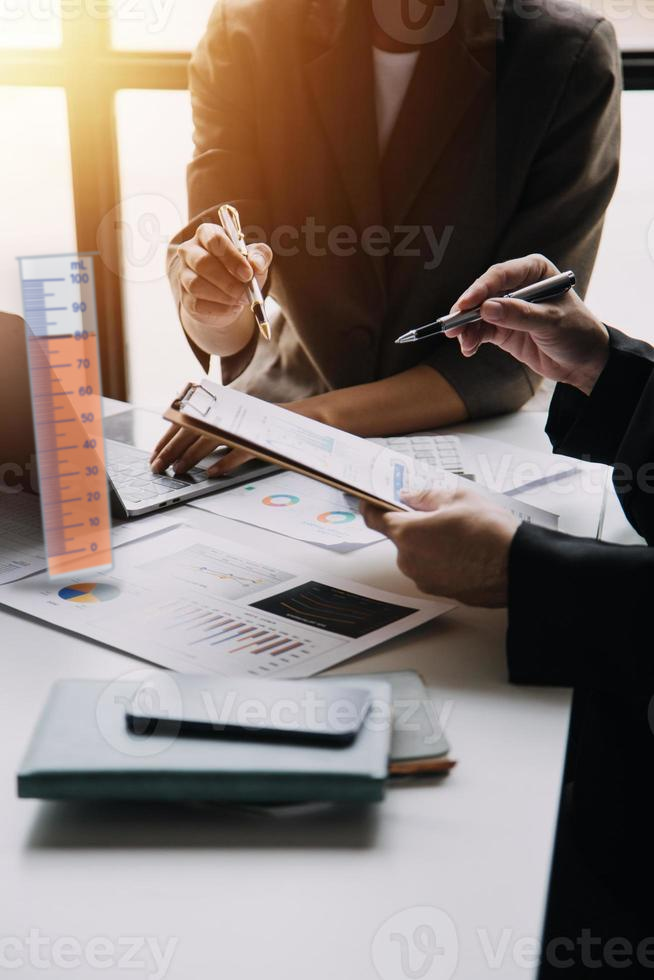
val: 80
